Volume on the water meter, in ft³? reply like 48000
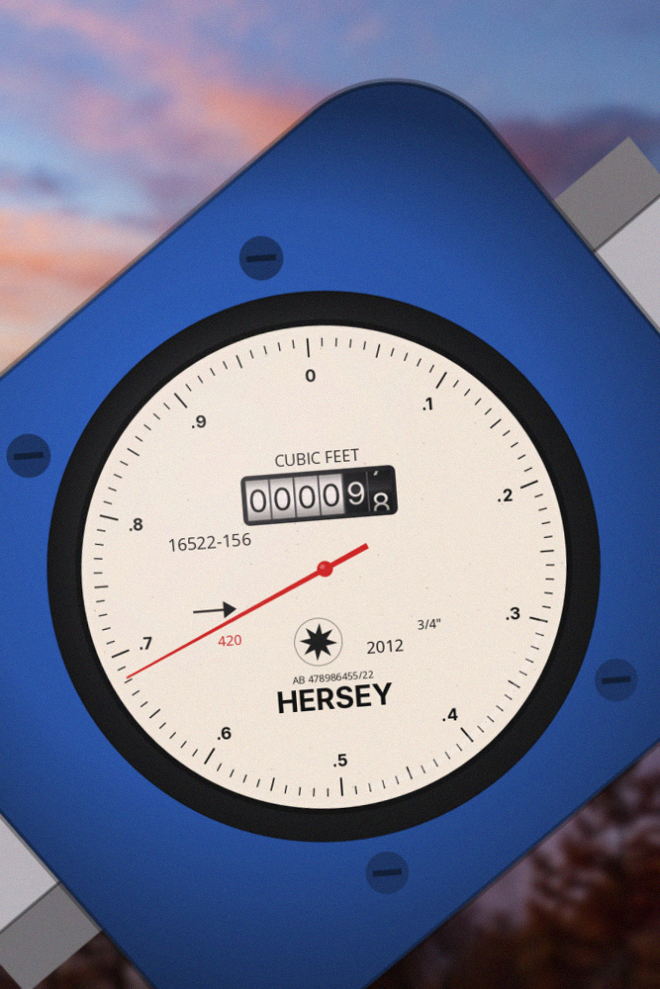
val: 97.68
